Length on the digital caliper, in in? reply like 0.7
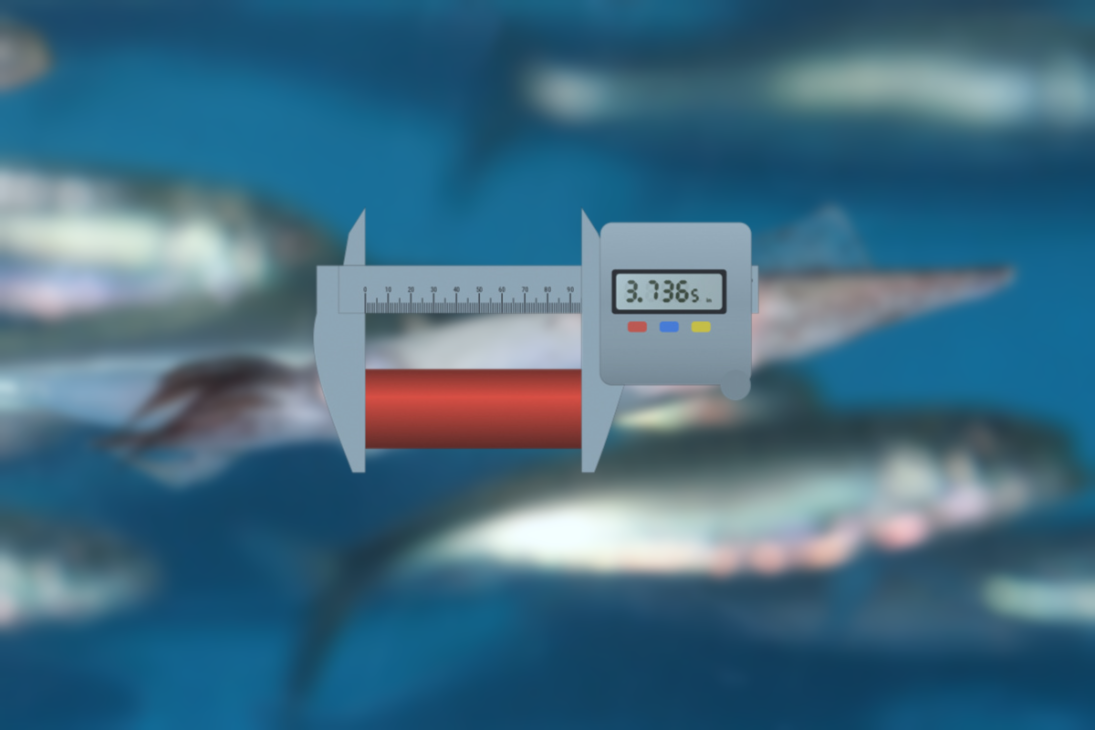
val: 3.7365
